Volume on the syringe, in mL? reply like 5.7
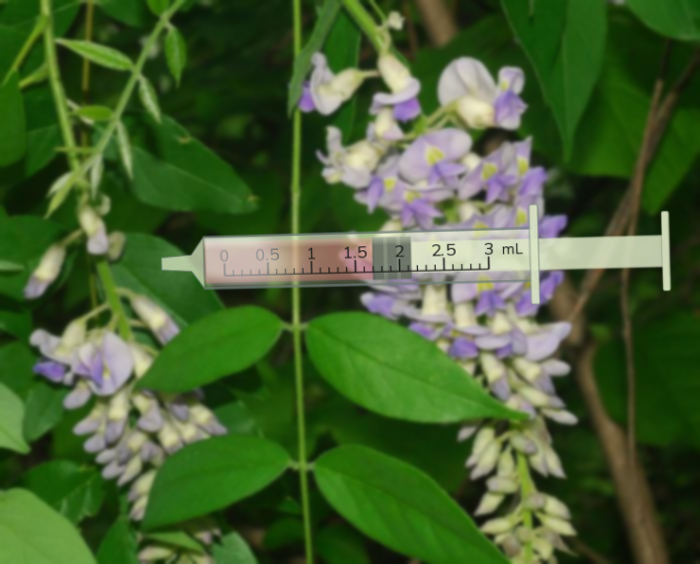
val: 1.7
